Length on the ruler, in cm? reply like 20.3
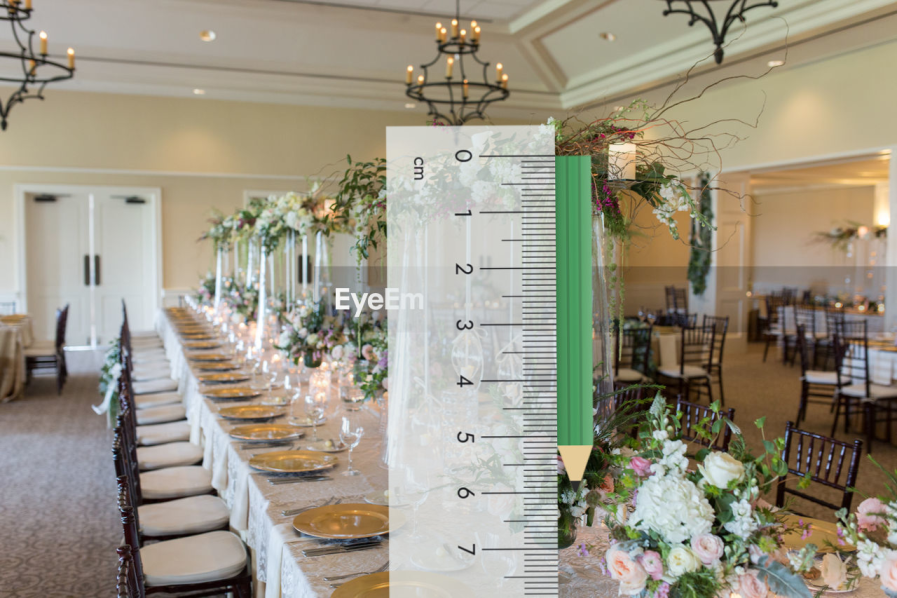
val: 6
